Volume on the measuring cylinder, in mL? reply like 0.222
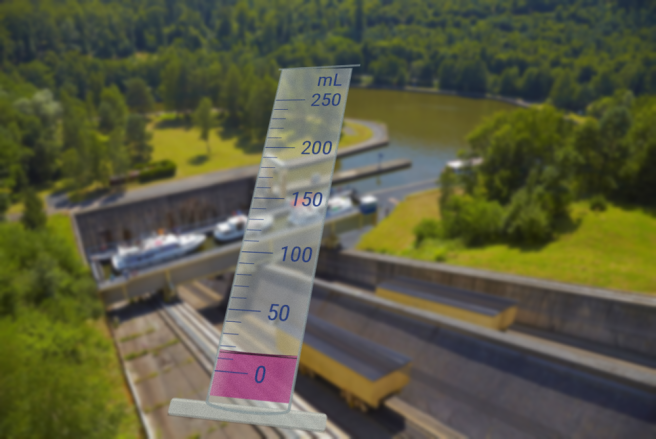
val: 15
